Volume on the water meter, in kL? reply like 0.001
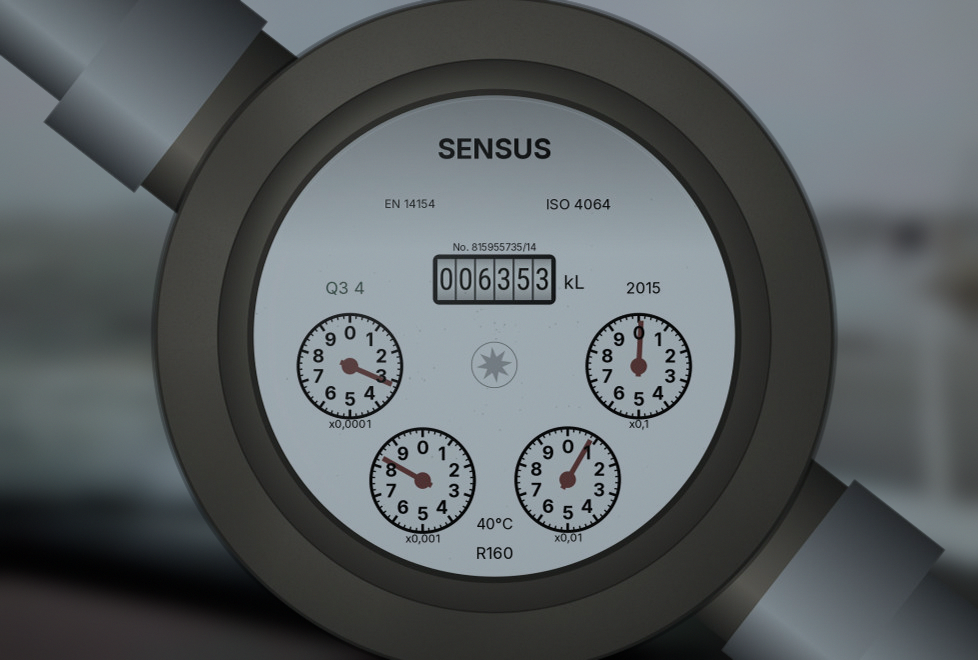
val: 6353.0083
